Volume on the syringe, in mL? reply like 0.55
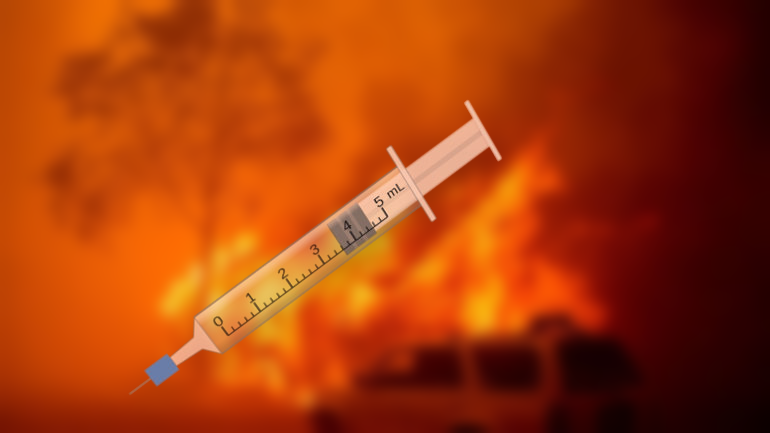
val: 3.6
